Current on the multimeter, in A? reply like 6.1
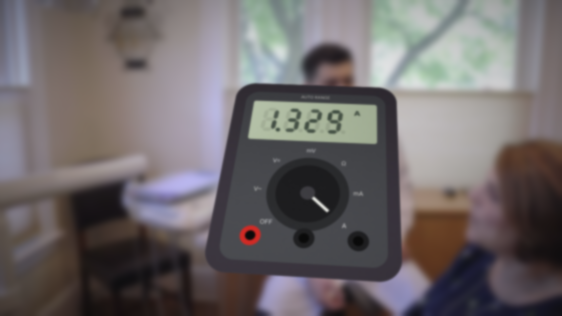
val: 1.329
